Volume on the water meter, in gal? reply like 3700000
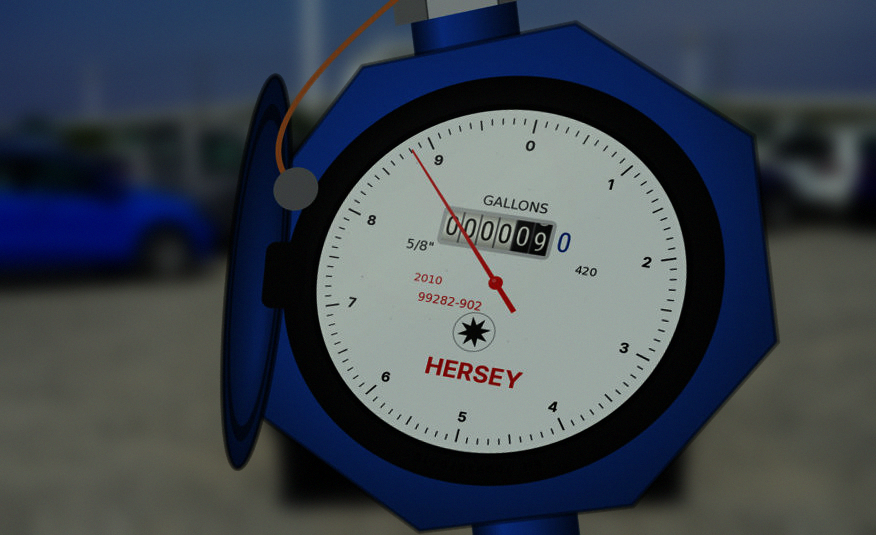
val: 88.8
